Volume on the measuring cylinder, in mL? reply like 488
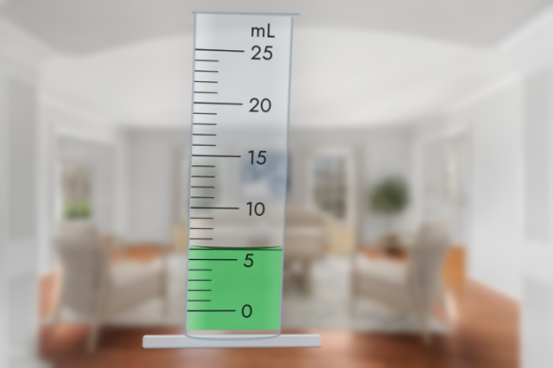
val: 6
